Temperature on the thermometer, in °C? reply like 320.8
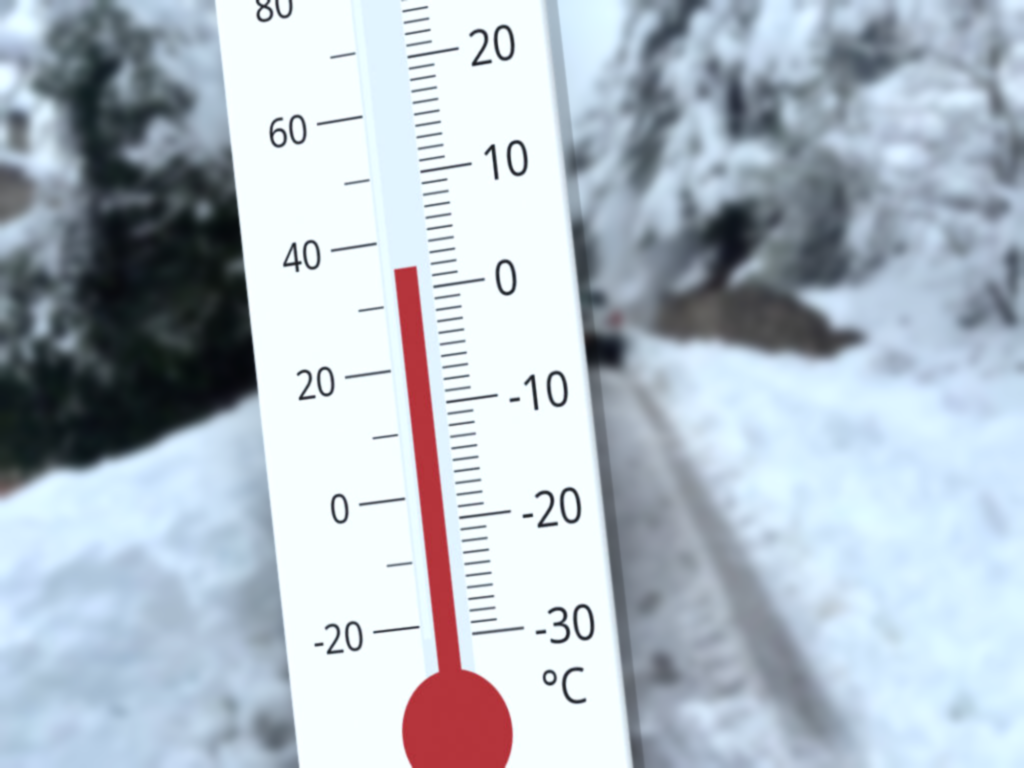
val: 2
